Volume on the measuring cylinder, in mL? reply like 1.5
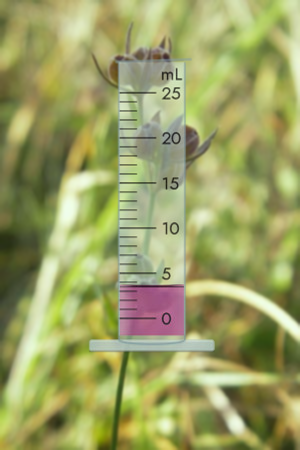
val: 3.5
